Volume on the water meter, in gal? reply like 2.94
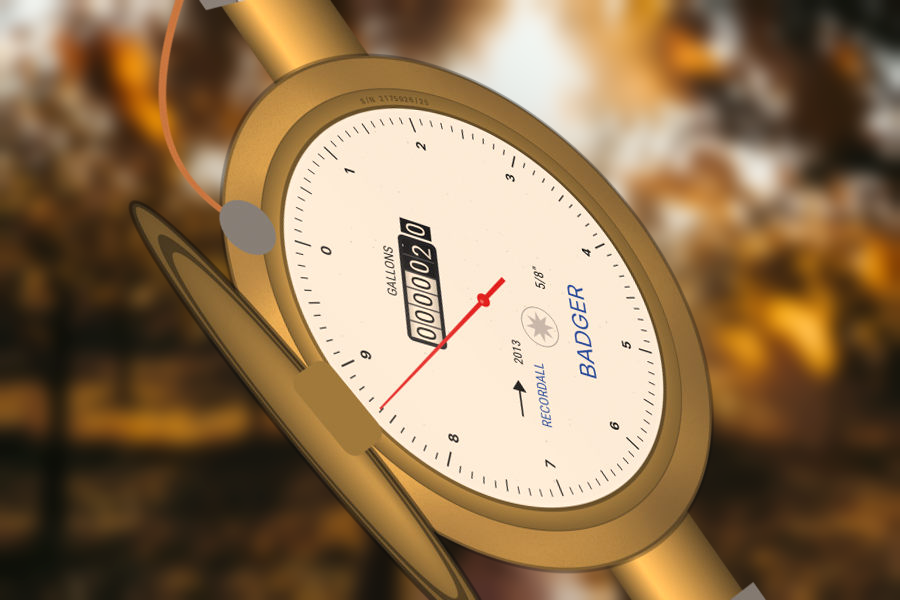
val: 18.6
